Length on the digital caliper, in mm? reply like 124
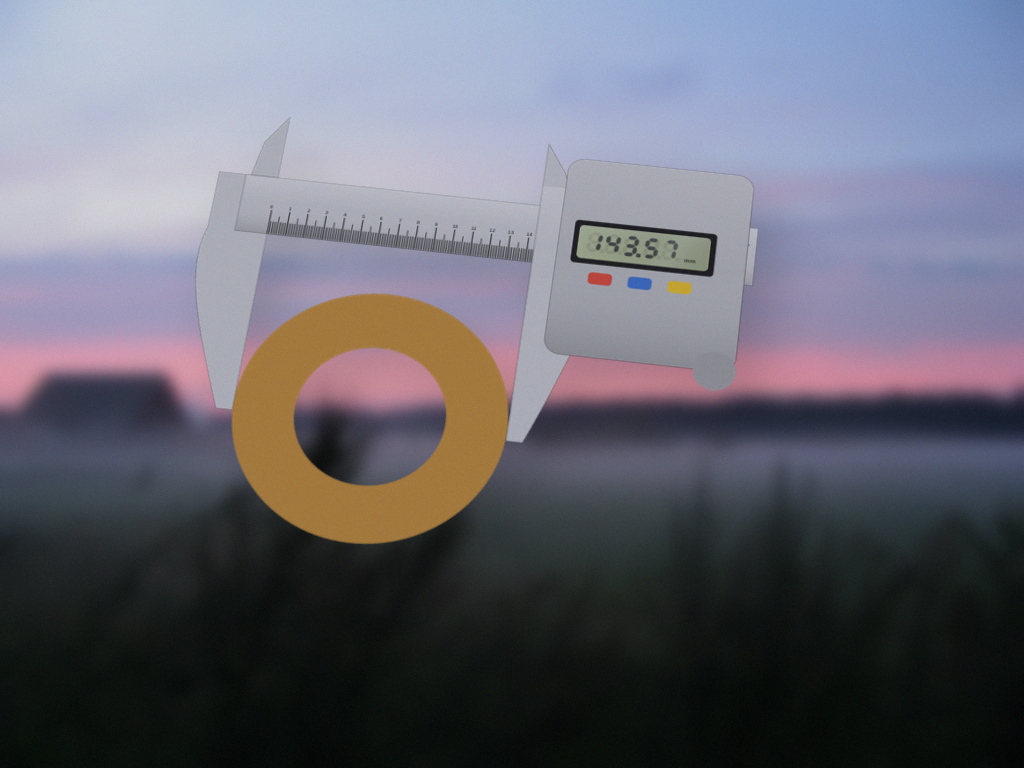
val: 143.57
